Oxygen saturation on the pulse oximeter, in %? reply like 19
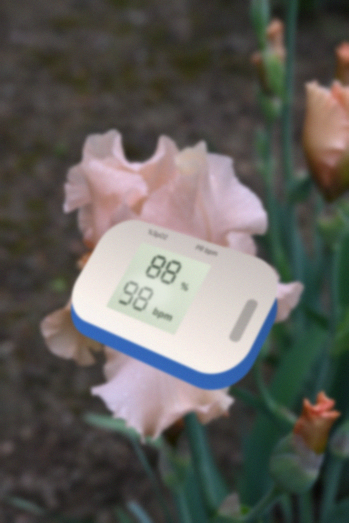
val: 88
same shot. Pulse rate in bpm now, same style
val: 98
